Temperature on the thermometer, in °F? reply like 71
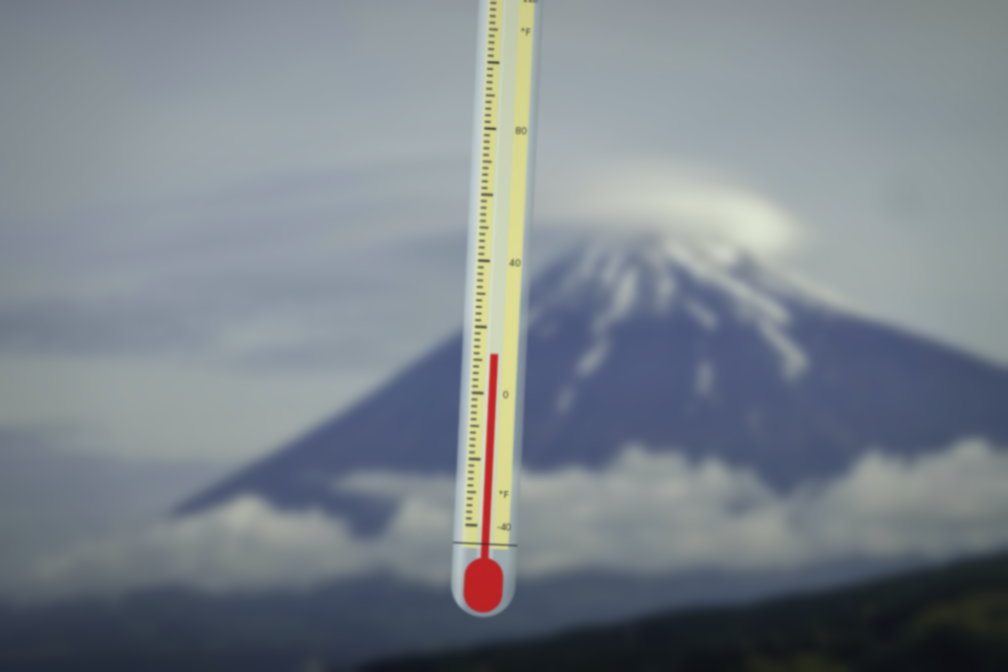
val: 12
